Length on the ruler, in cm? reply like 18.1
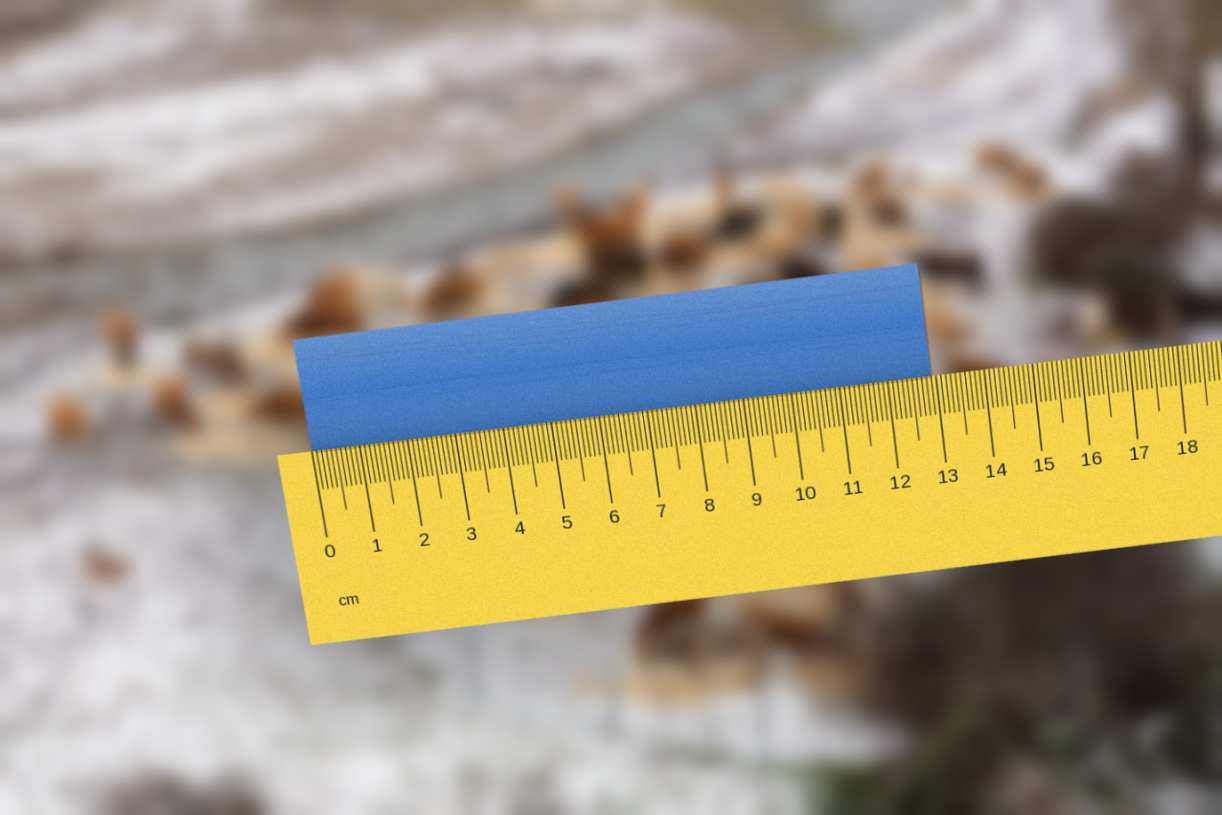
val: 12.9
